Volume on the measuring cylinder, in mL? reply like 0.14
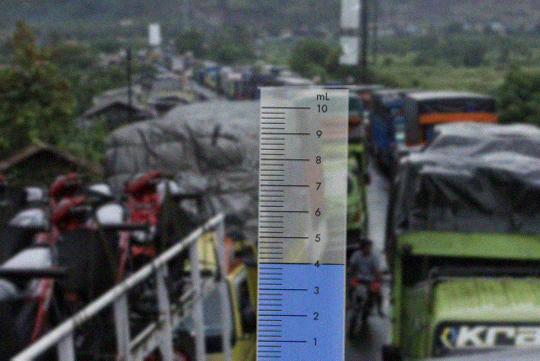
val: 4
